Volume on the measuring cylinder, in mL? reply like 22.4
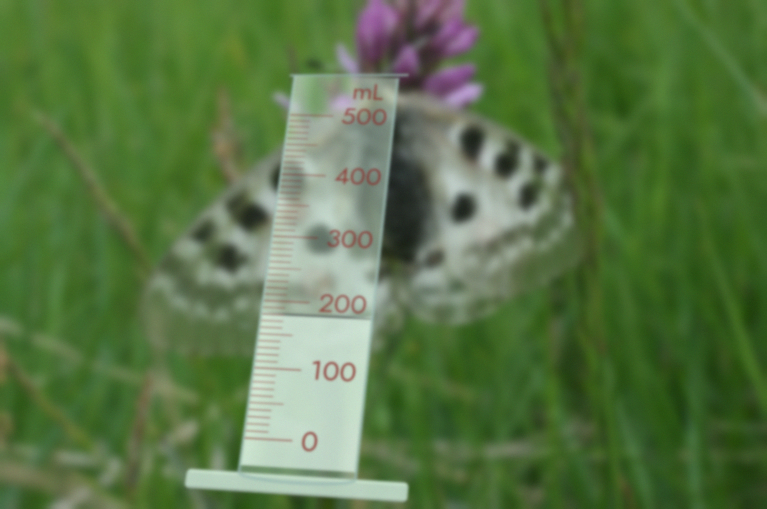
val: 180
